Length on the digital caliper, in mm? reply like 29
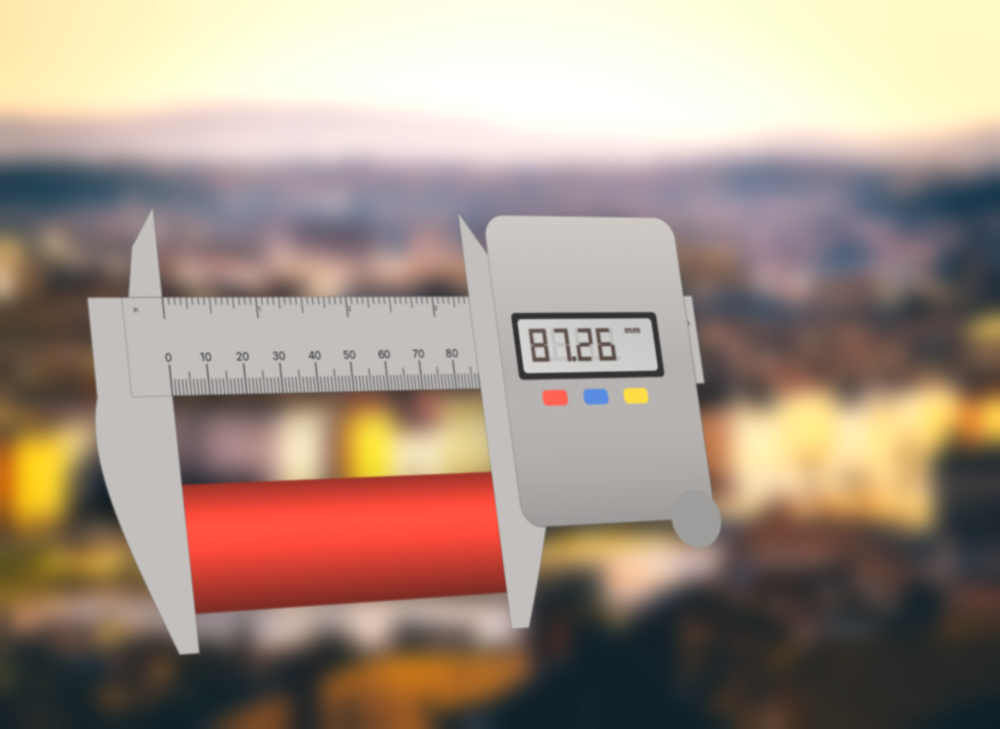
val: 87.26
